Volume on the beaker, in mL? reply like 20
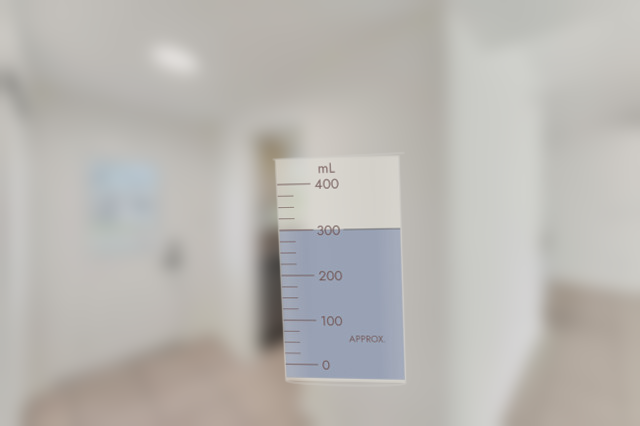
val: 300
